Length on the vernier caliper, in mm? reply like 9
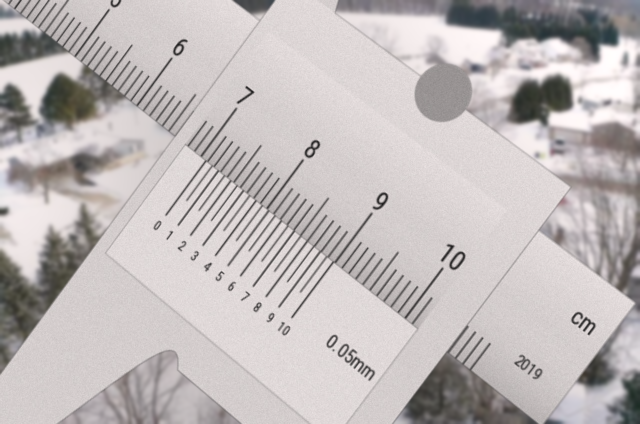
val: 70.8
